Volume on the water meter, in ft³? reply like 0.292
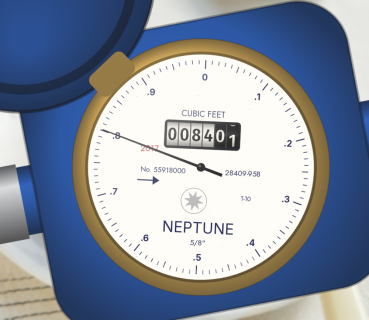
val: 8400.80
